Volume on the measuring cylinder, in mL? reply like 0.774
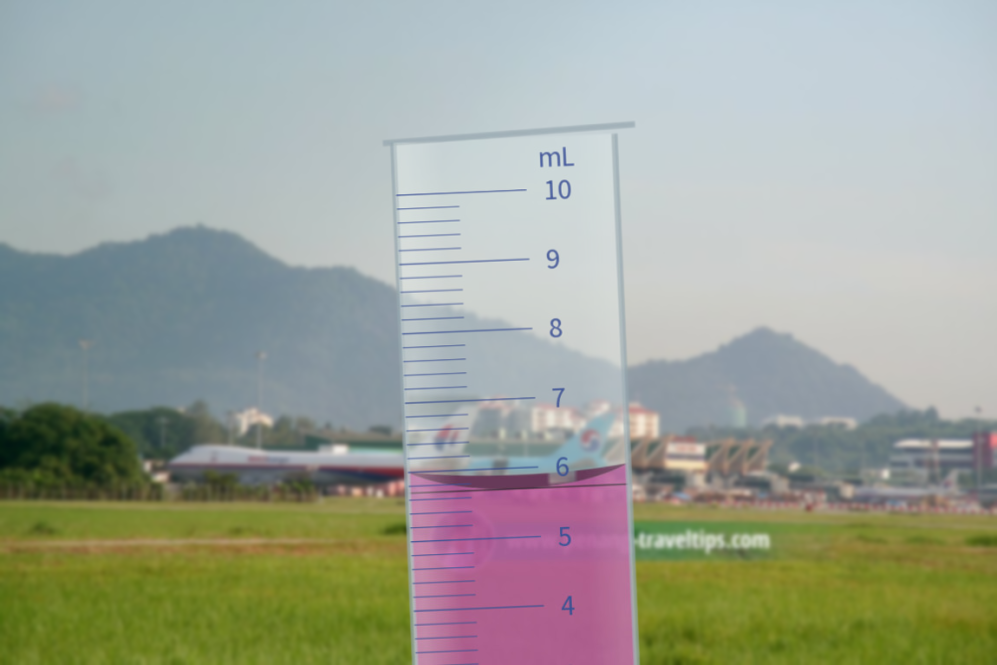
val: 5.7
